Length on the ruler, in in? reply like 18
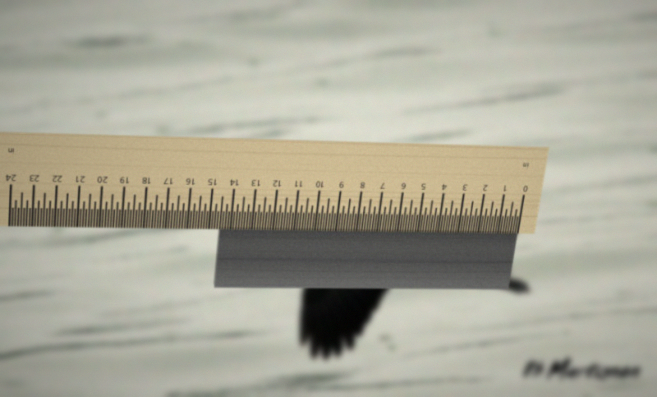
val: 14.5
